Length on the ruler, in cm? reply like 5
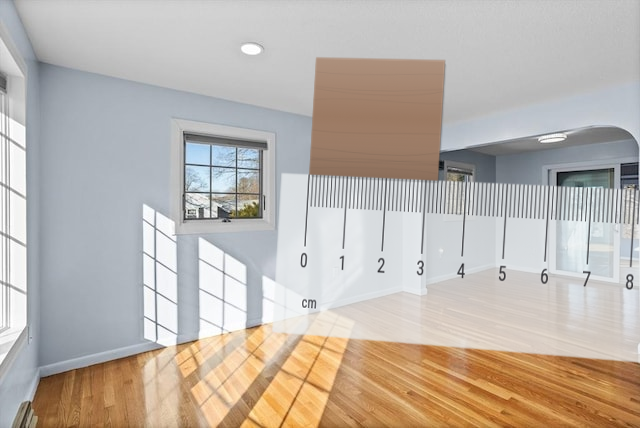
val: 3.3
